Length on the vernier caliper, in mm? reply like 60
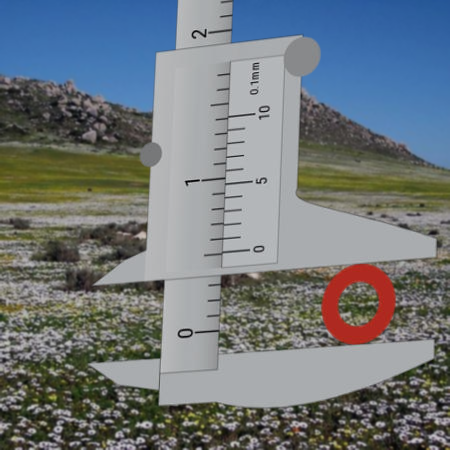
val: 5.1
